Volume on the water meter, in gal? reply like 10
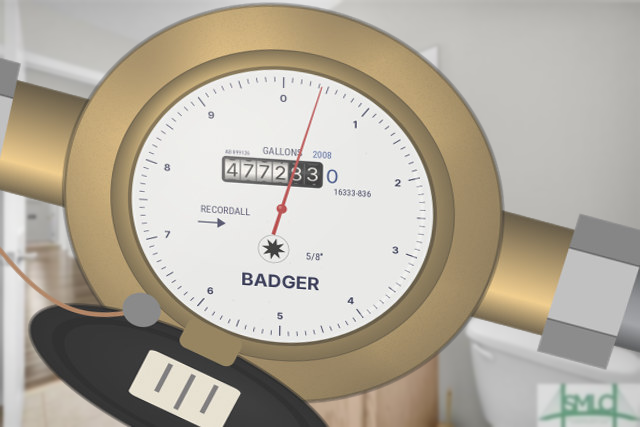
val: 4772830.4
